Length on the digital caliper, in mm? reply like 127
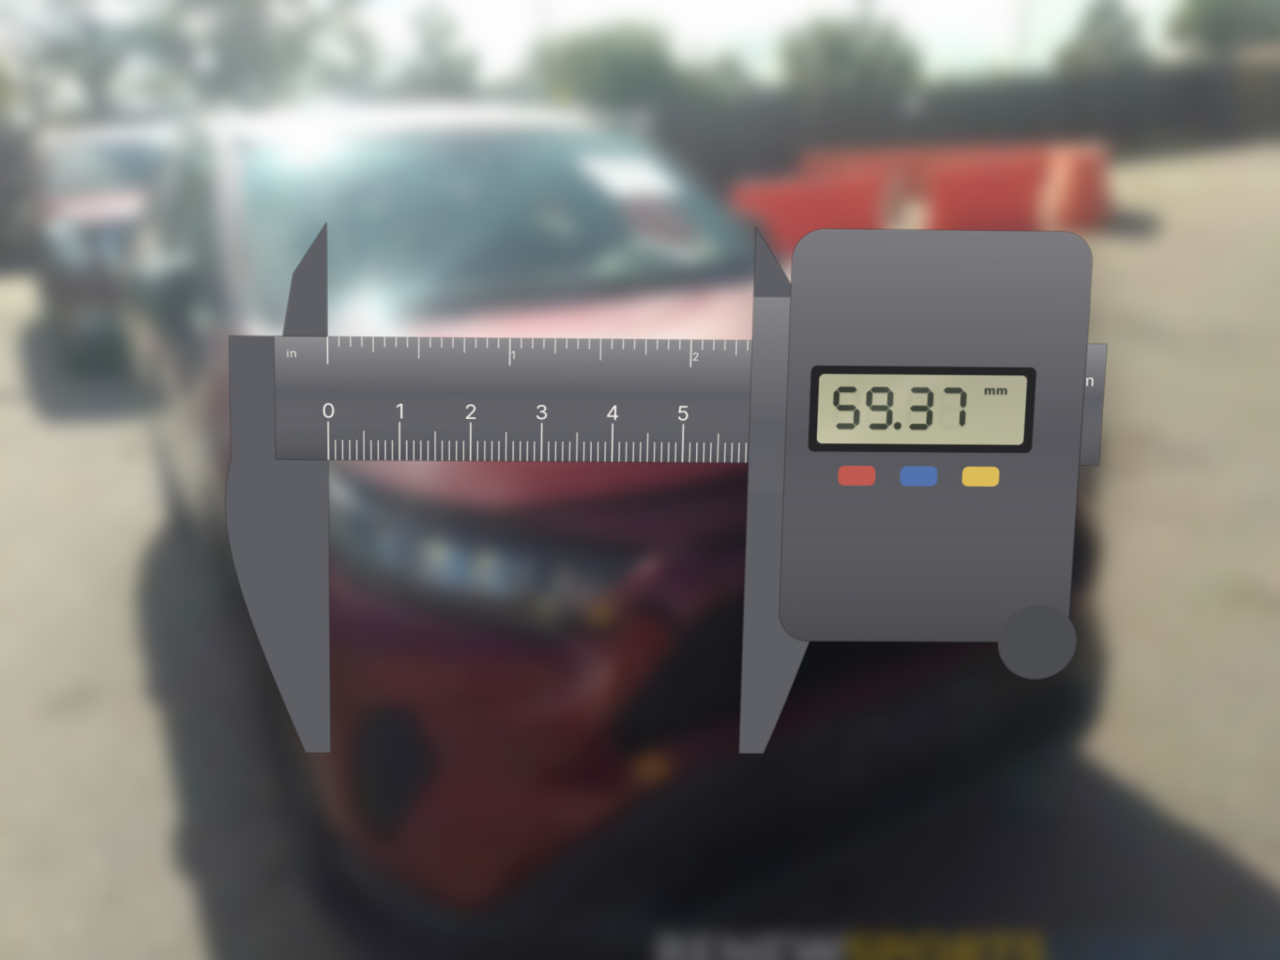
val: 59.37
